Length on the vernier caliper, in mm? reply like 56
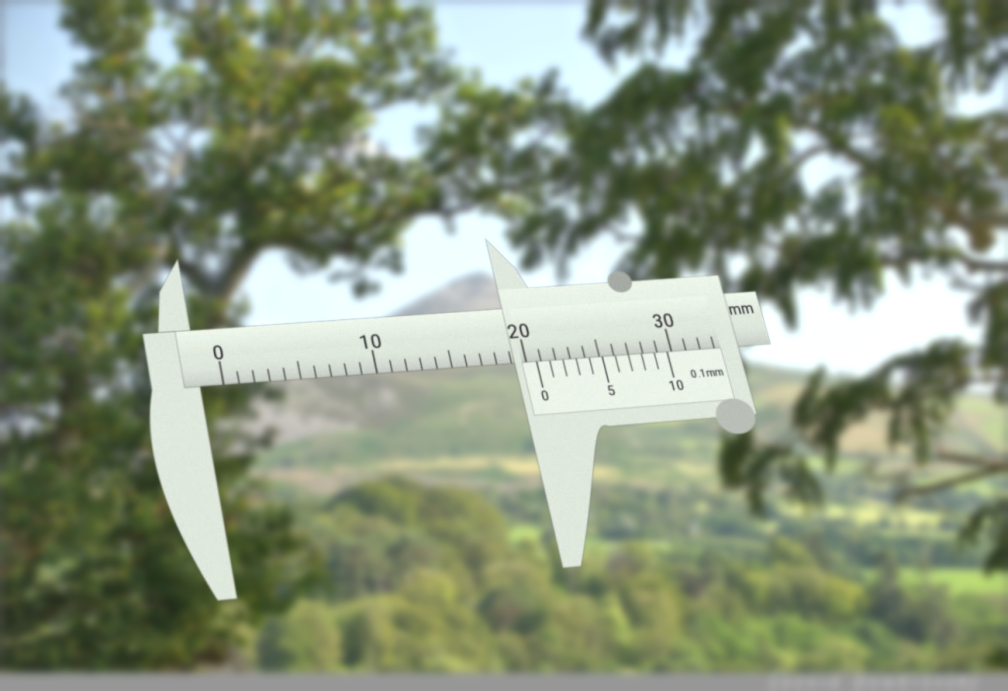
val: 20.7
